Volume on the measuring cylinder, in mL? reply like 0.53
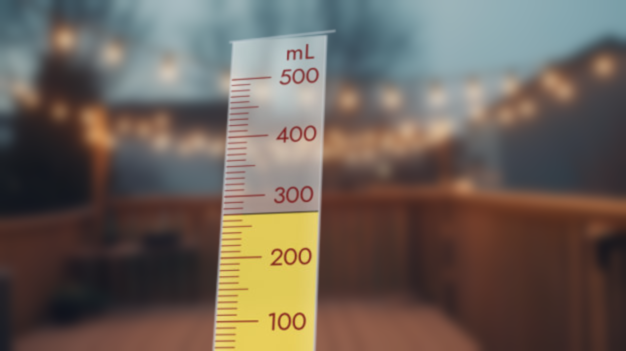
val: 270
